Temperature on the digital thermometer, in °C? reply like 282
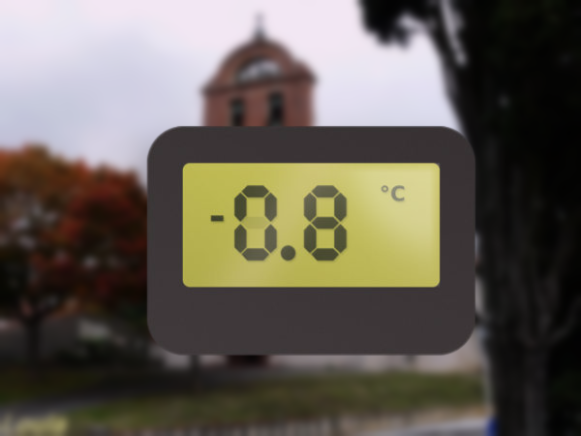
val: -0.8
